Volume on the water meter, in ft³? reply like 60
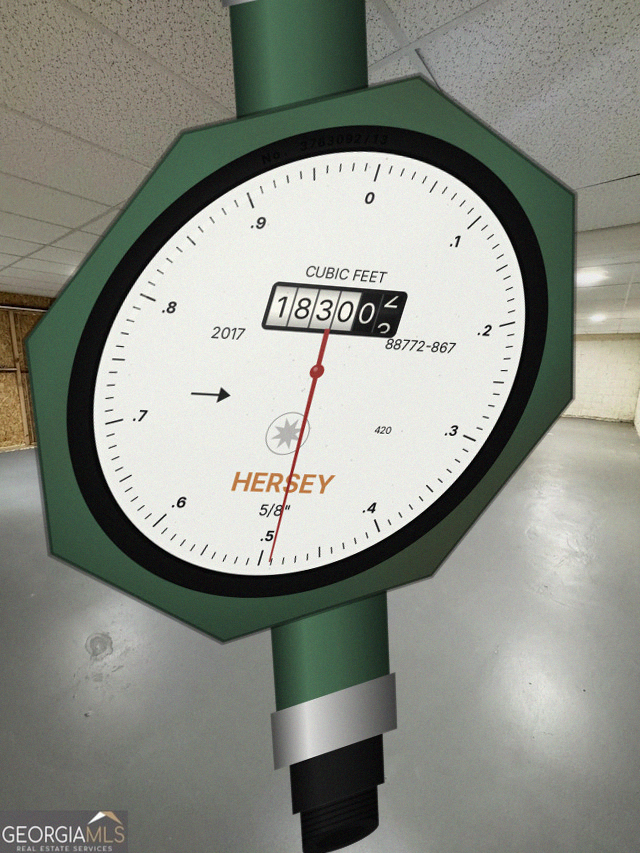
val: 183002.49
